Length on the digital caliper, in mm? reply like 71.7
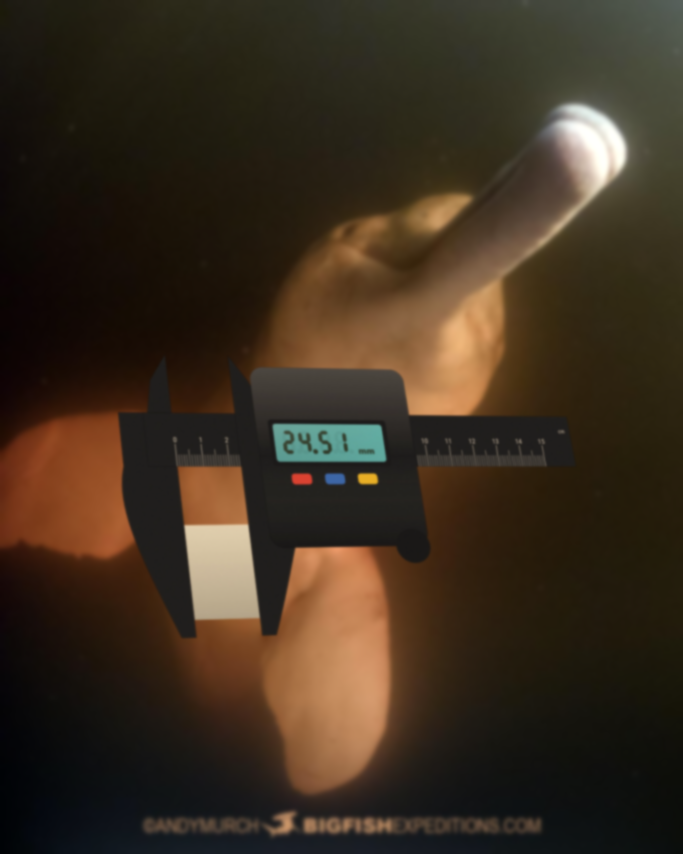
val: 24.51
